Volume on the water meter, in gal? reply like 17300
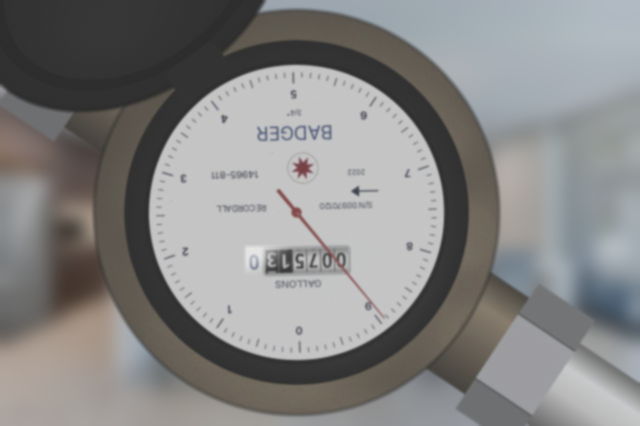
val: 75128.9
